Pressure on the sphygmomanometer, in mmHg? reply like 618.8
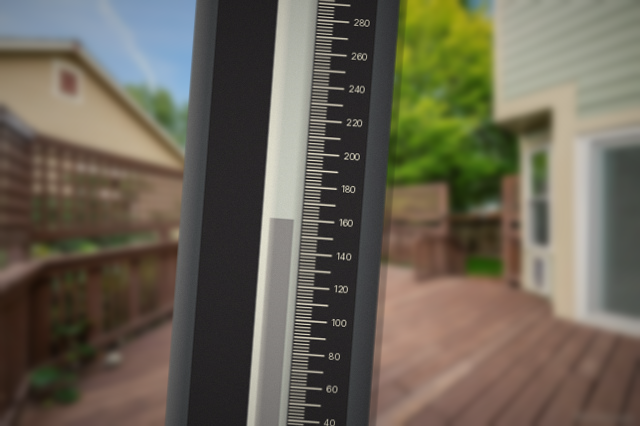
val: 160
